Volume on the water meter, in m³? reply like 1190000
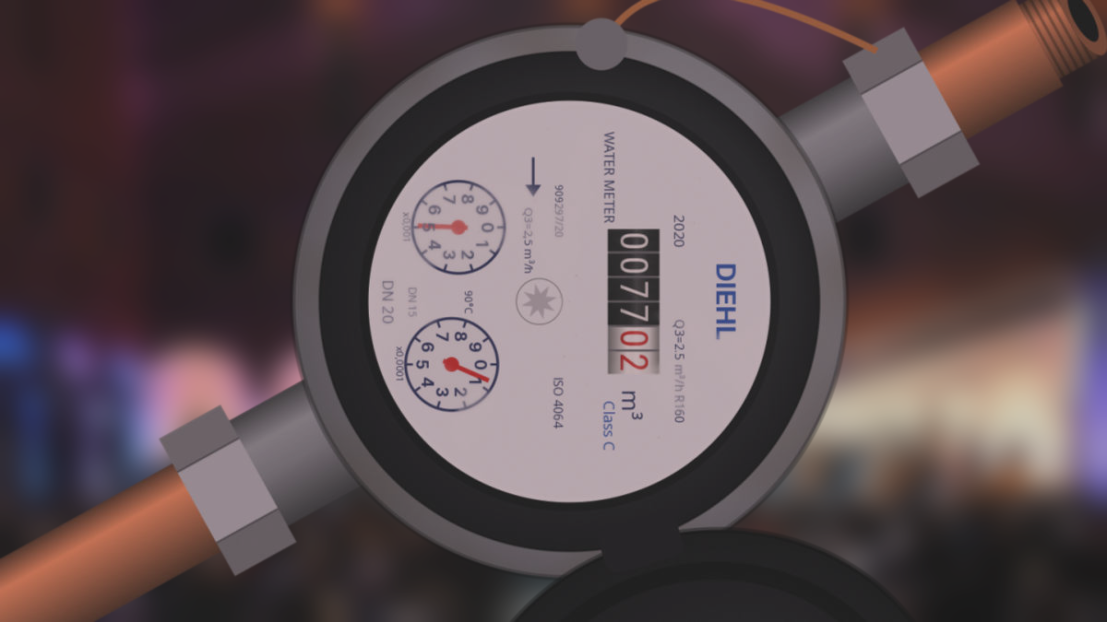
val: 77.0250
